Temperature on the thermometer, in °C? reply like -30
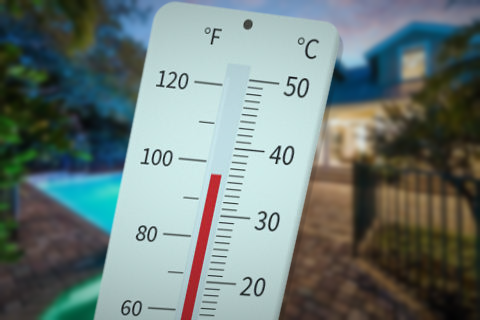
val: 36
